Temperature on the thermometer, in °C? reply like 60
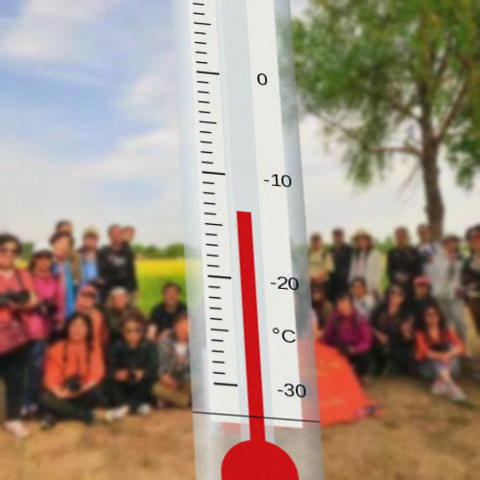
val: -13.5
